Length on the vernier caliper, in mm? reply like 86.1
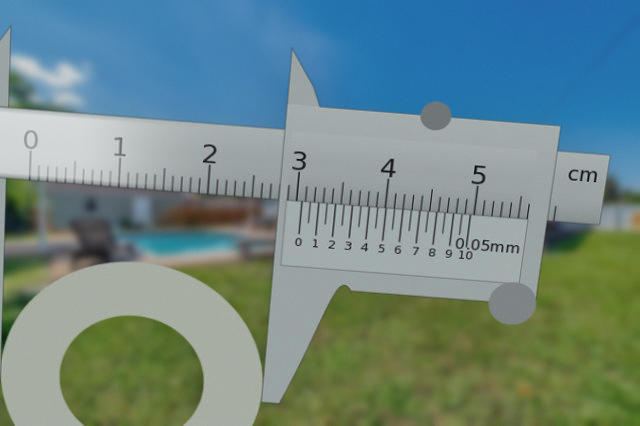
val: 30.6
